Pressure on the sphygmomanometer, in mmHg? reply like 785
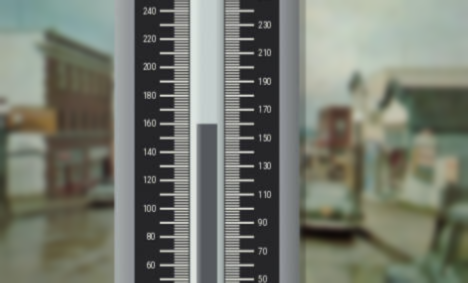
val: 160
